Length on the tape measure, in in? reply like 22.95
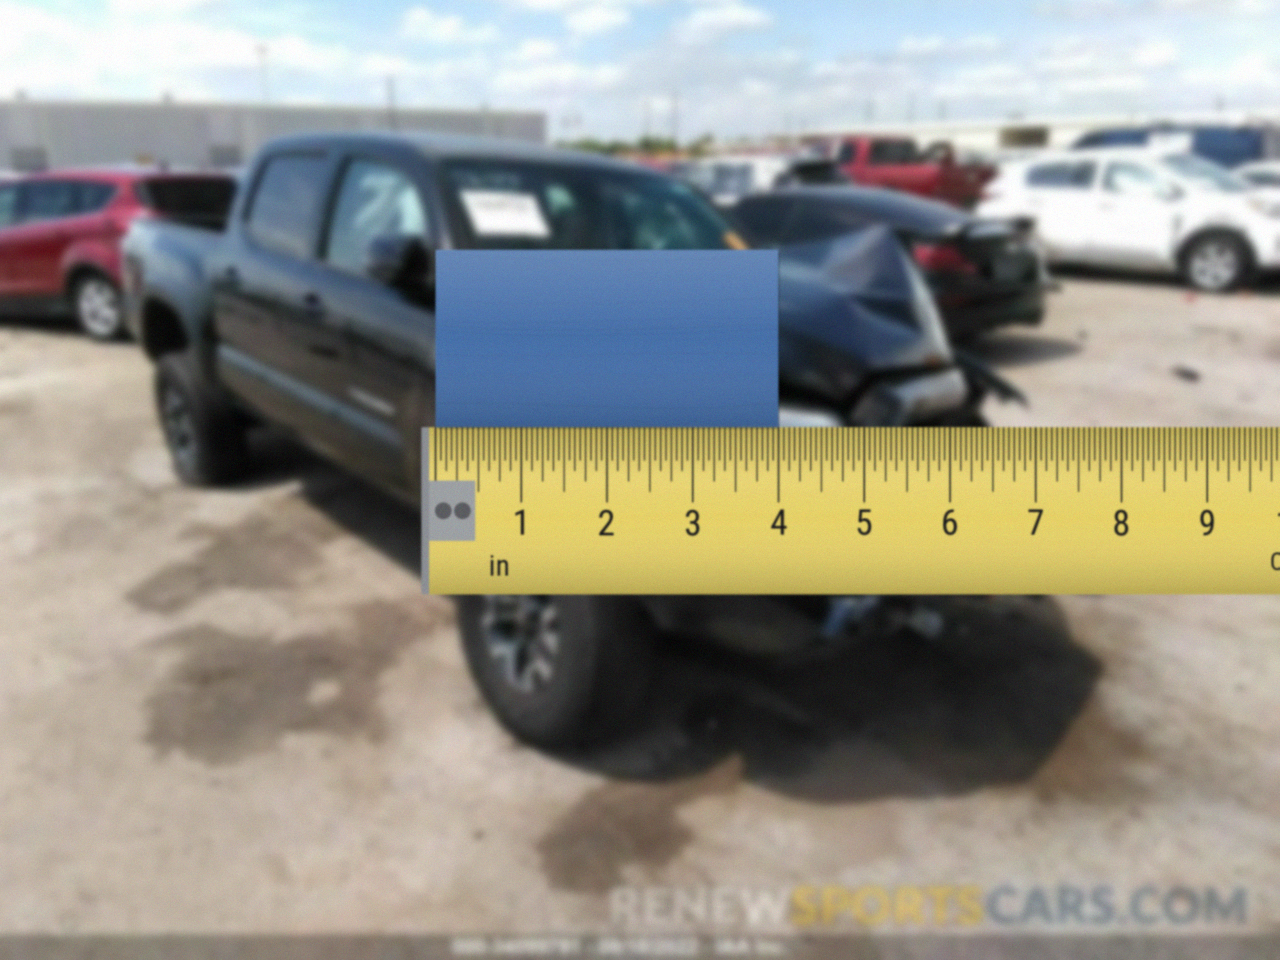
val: 4
